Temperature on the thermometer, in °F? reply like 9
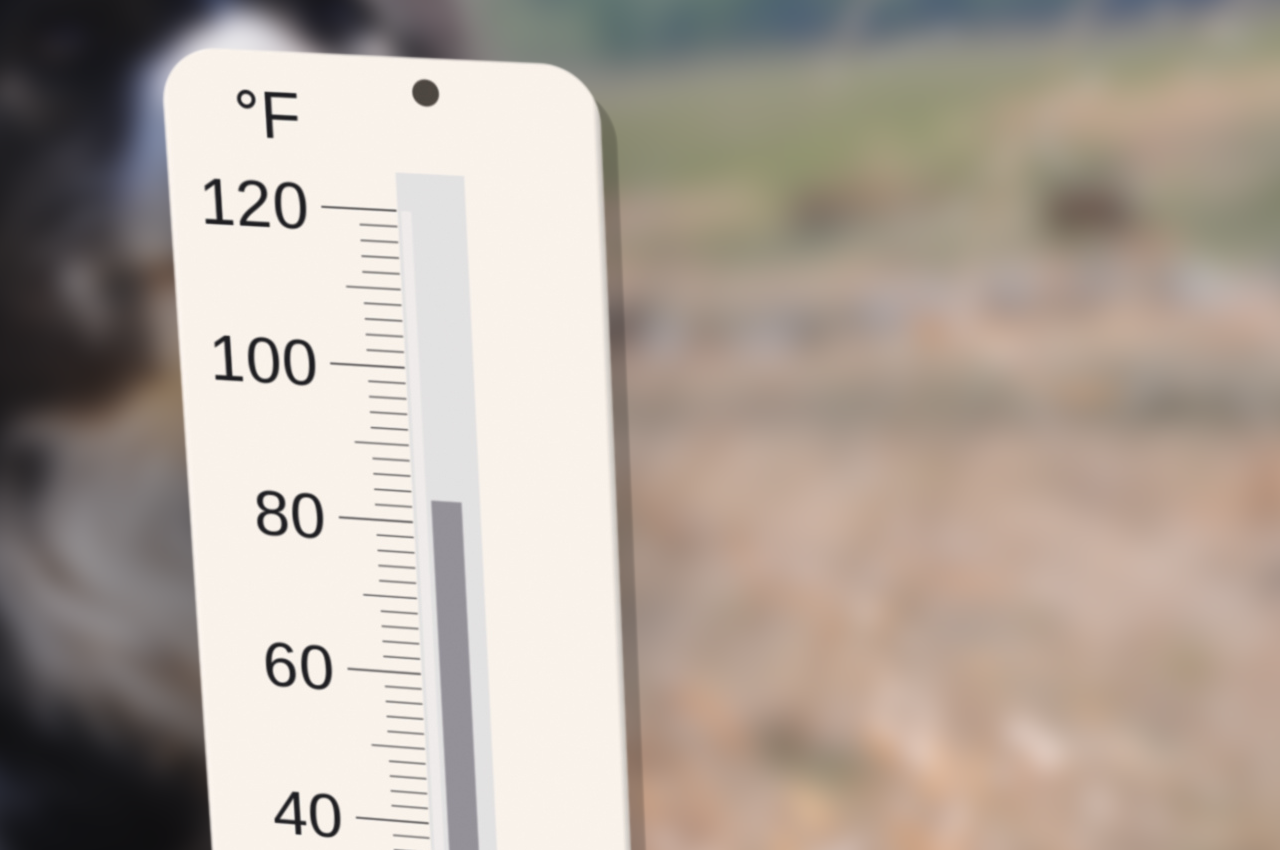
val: 83
